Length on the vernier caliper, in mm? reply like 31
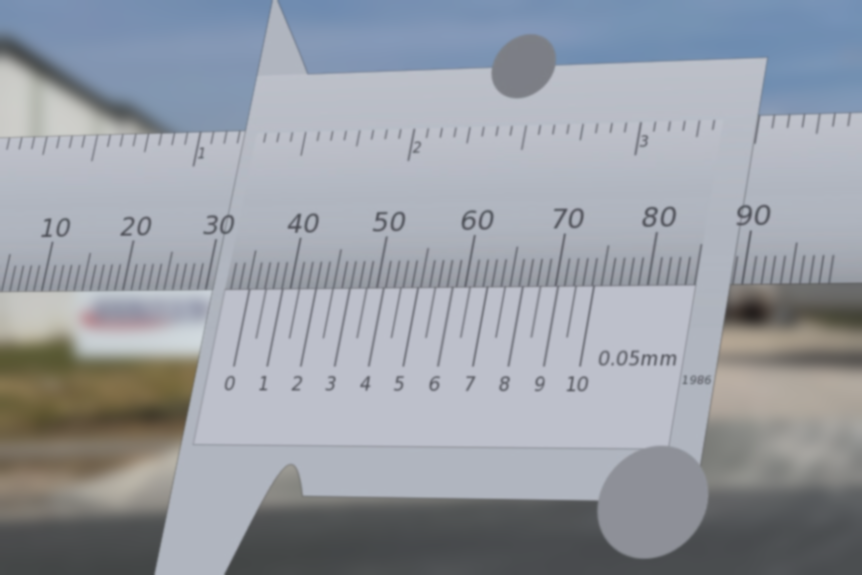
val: 35.2
